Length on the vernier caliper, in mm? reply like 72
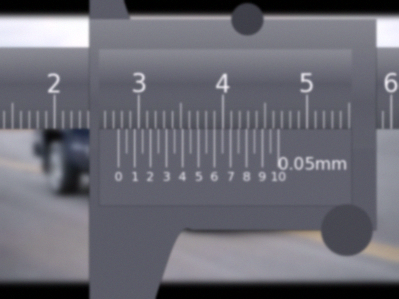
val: 27.6
